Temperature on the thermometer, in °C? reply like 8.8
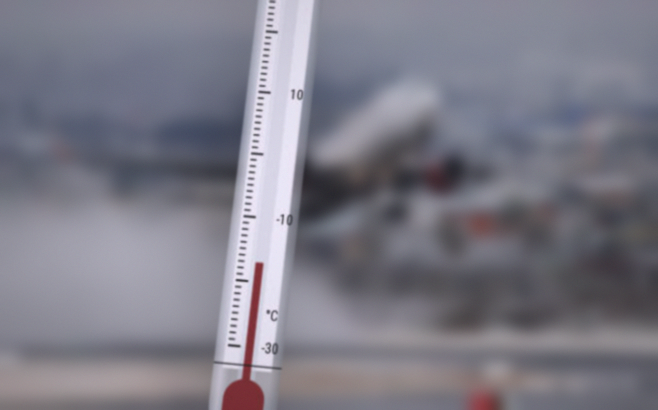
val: -17
